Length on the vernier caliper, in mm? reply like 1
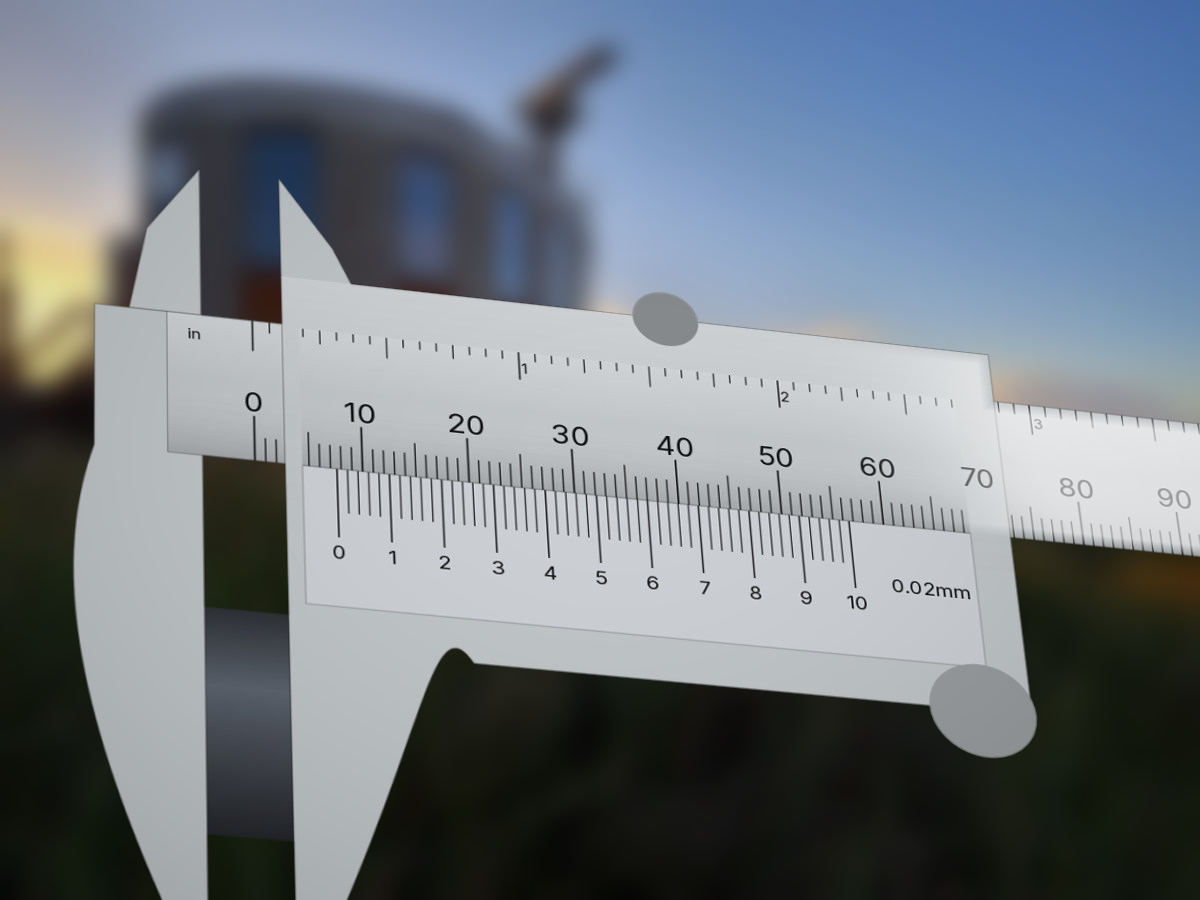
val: 7.6
